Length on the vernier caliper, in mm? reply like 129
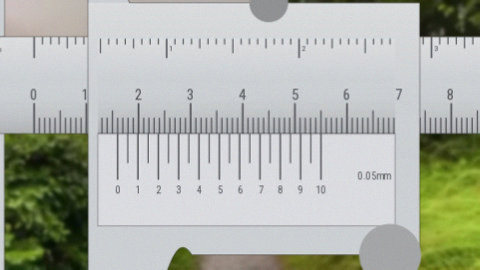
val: 16.0
